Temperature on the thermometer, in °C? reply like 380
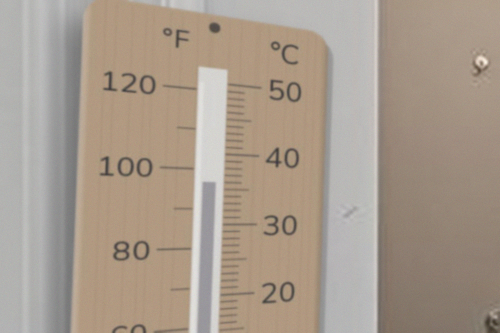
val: 36
